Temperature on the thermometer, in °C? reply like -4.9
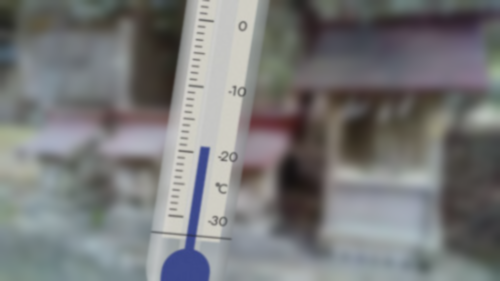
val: -19
